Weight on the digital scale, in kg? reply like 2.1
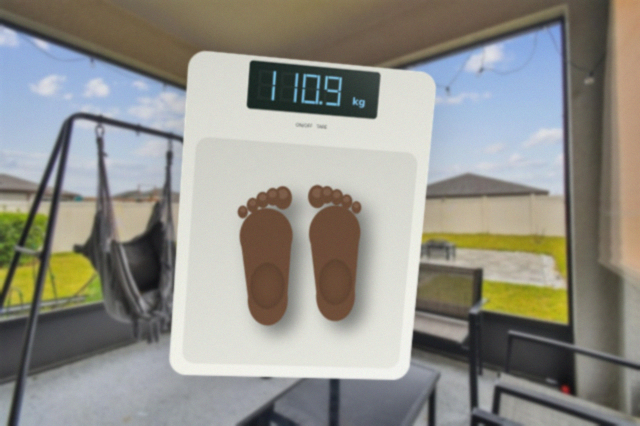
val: 110.9
